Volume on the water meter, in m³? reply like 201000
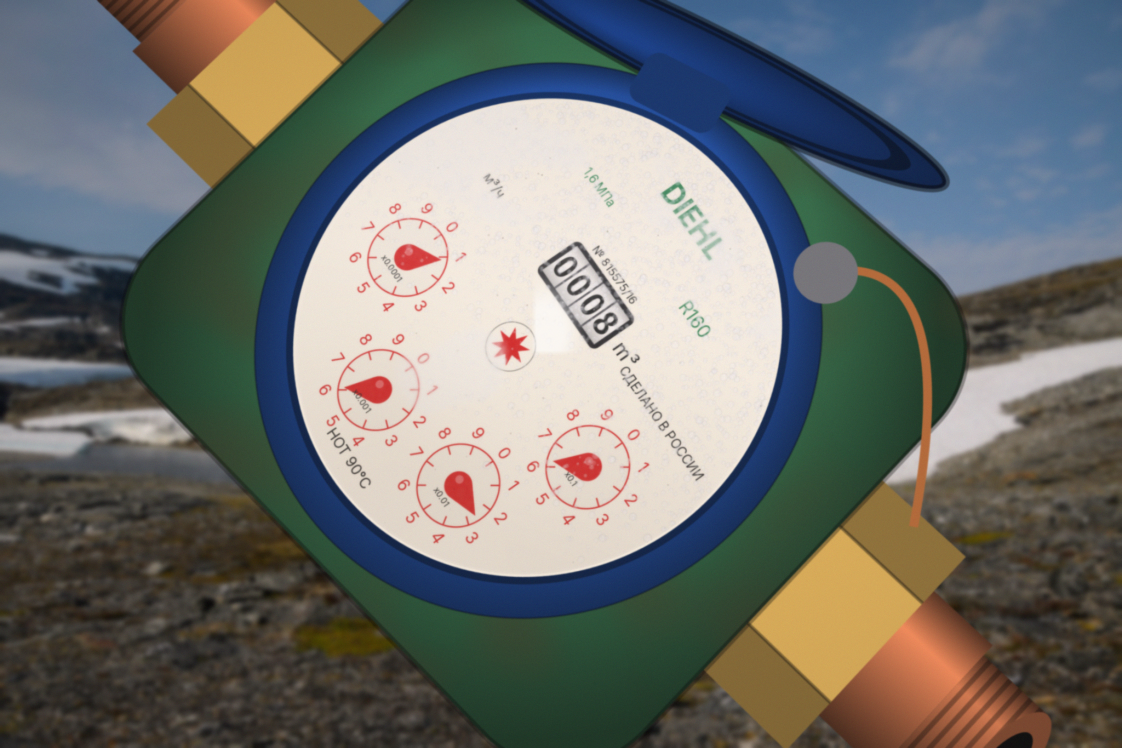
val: 8.6261
